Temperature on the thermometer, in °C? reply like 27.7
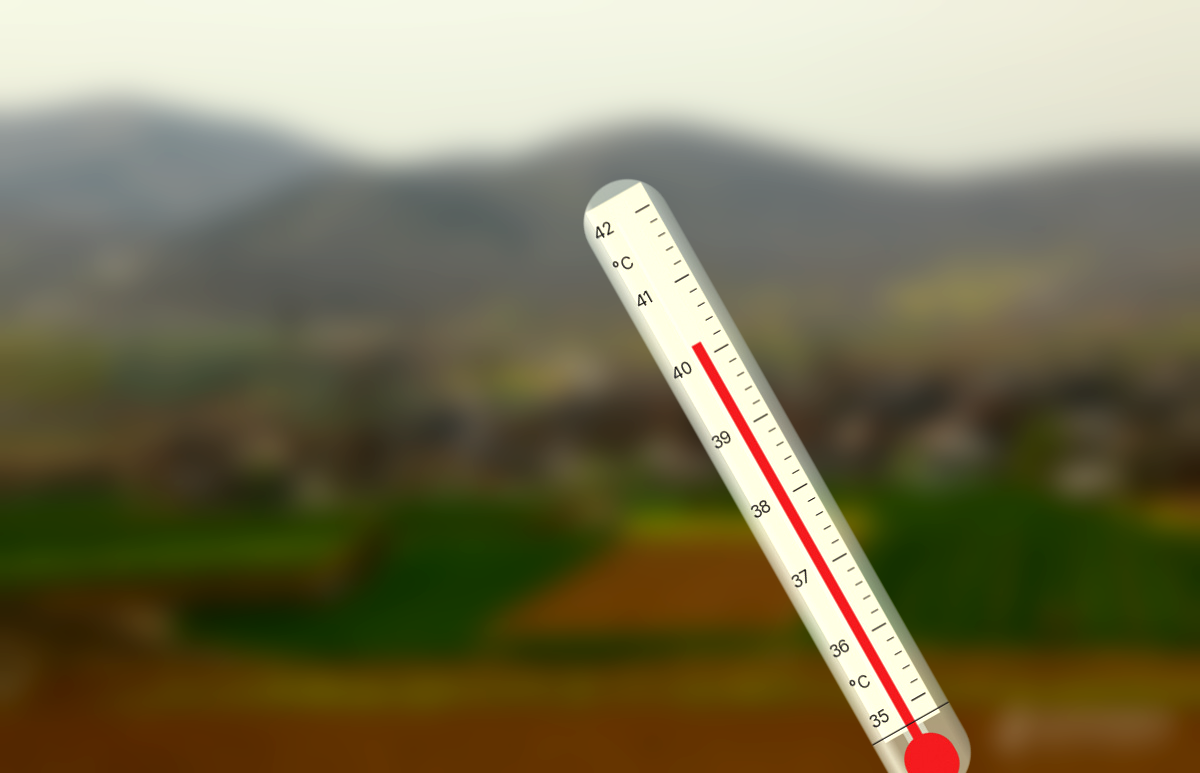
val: 40.2
